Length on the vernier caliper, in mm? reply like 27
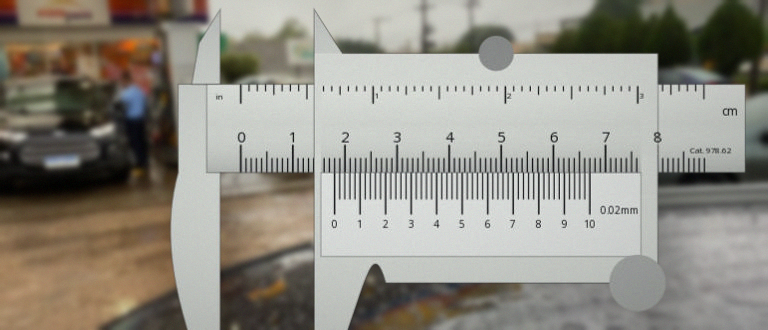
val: 18.0
